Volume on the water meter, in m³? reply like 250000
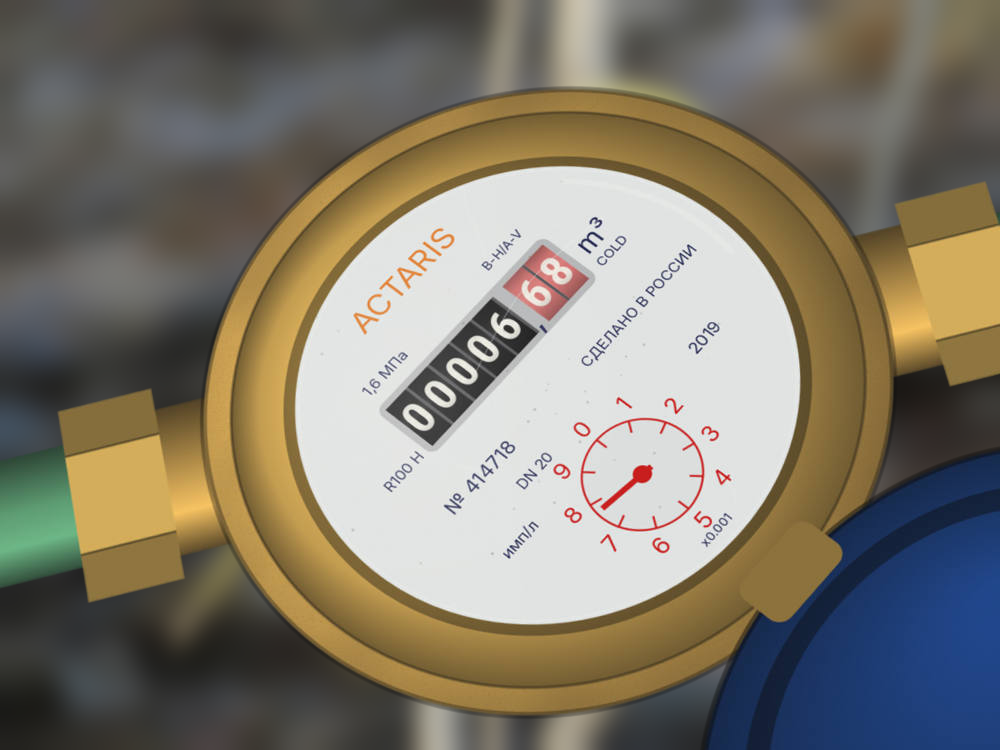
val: 6.687
